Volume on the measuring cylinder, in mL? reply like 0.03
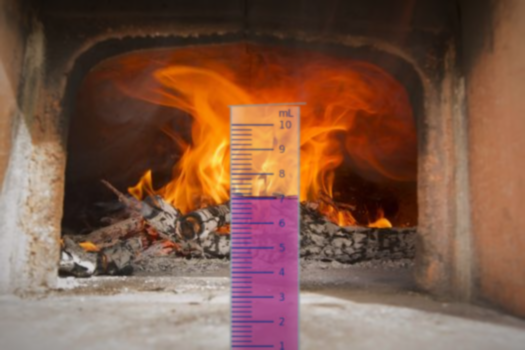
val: 7
